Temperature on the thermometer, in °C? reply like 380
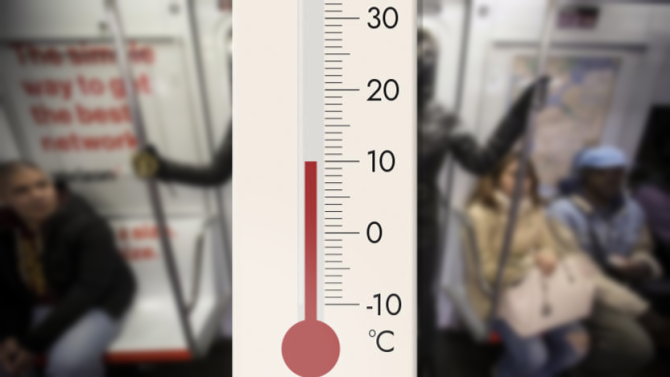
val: 10
